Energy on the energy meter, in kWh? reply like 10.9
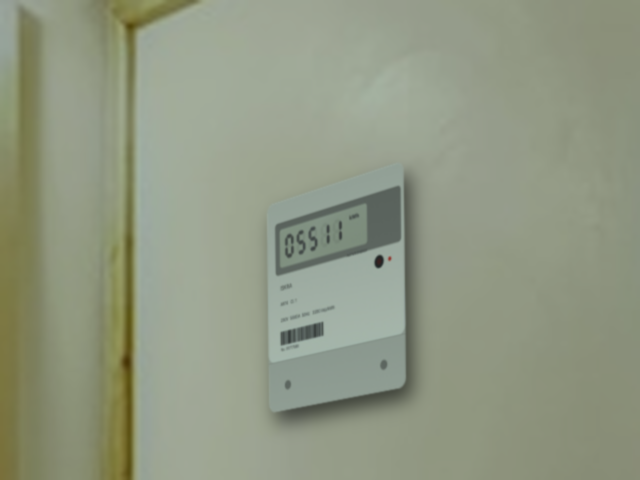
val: 5511
